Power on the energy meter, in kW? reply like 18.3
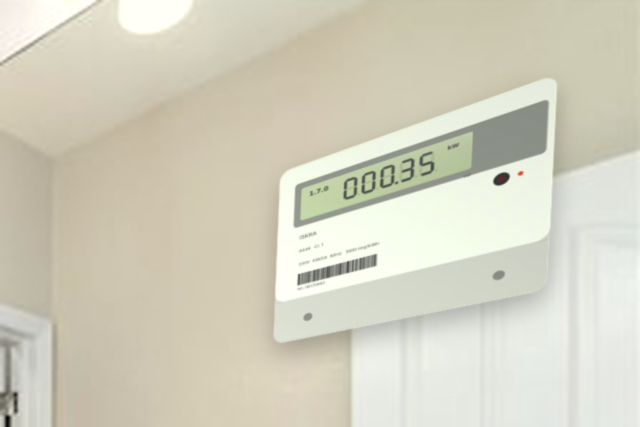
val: 0.35
